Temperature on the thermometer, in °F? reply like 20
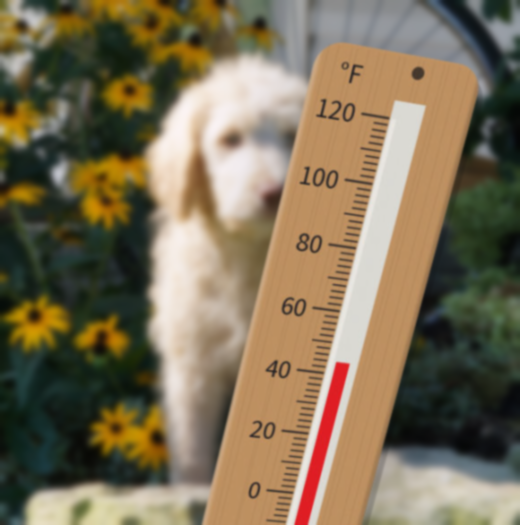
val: 44
